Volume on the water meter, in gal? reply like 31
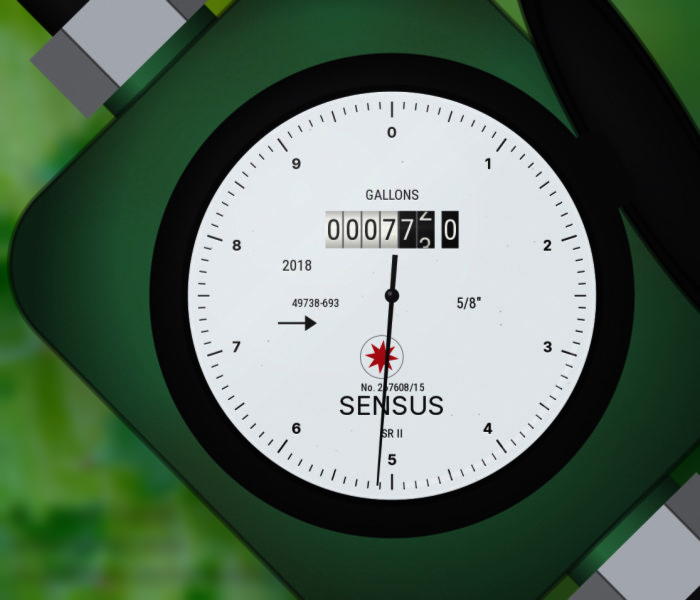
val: 7725.1
